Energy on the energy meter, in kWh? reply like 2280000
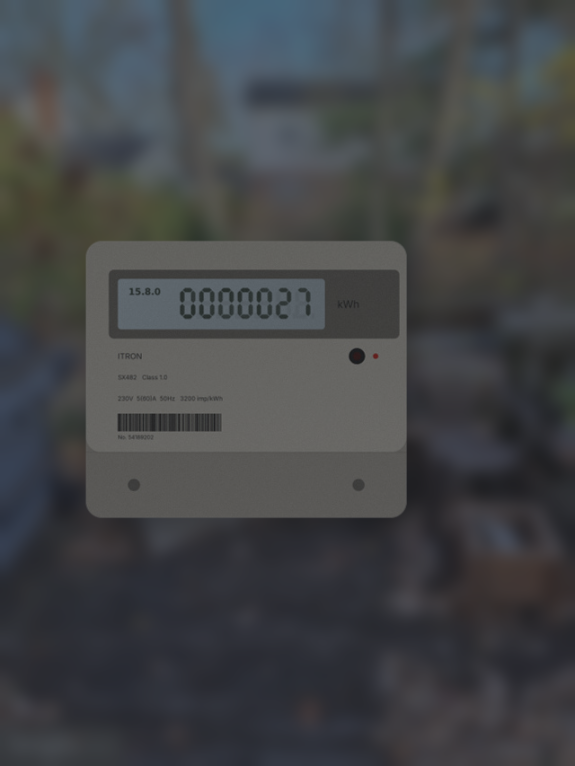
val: 27
